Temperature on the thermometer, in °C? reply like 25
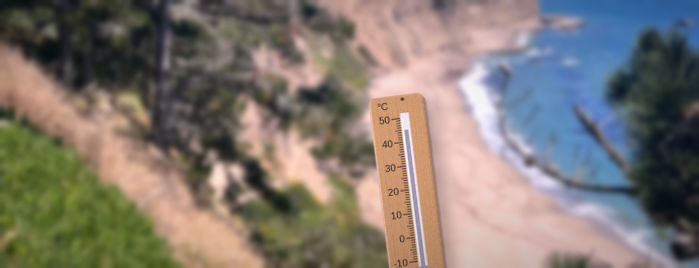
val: 45
